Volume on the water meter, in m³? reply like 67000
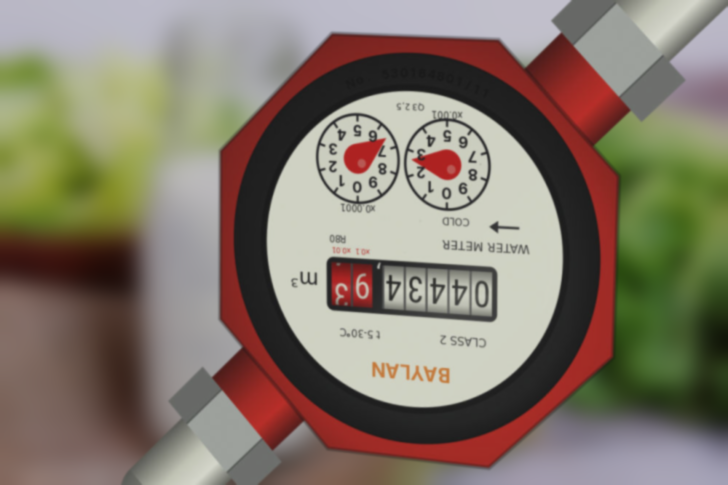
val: 4434.9326
